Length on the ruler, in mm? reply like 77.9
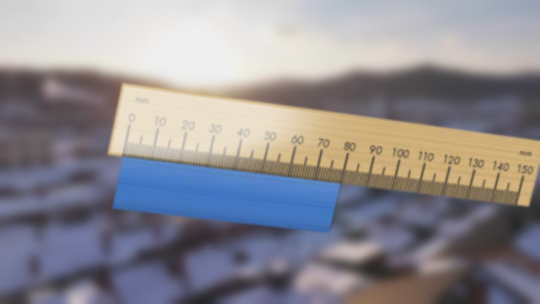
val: 80
